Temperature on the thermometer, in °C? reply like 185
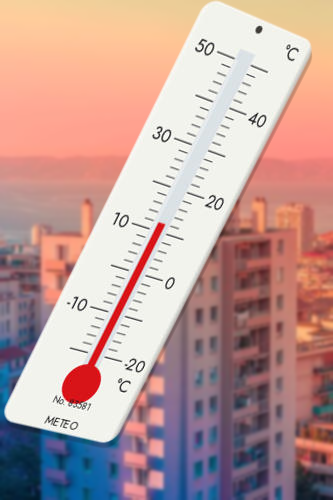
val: 12
